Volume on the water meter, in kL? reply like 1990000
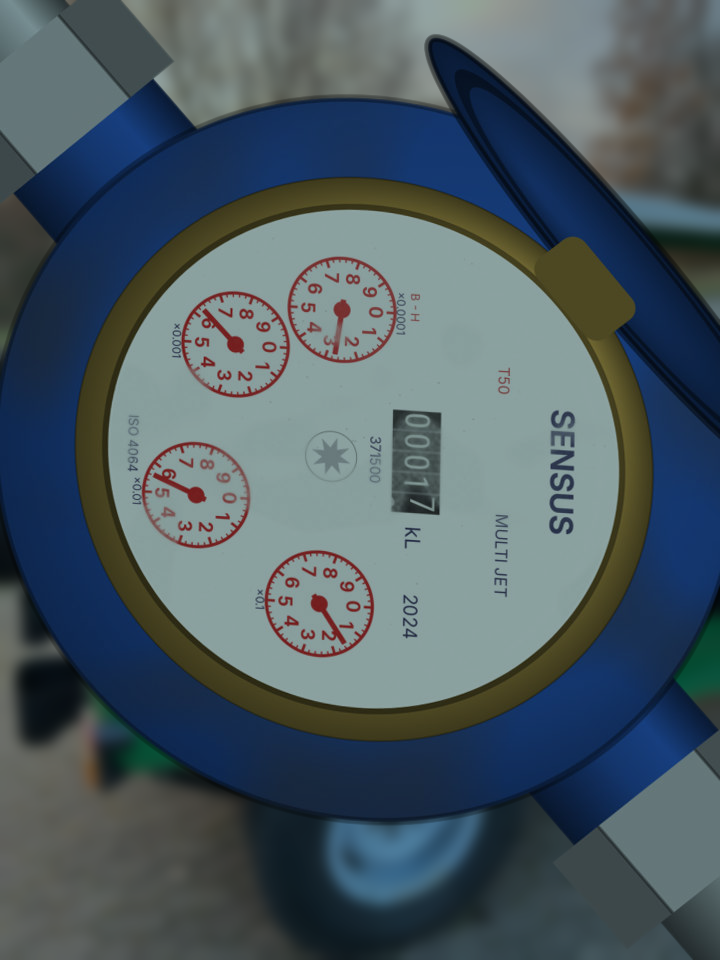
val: 17.1562
